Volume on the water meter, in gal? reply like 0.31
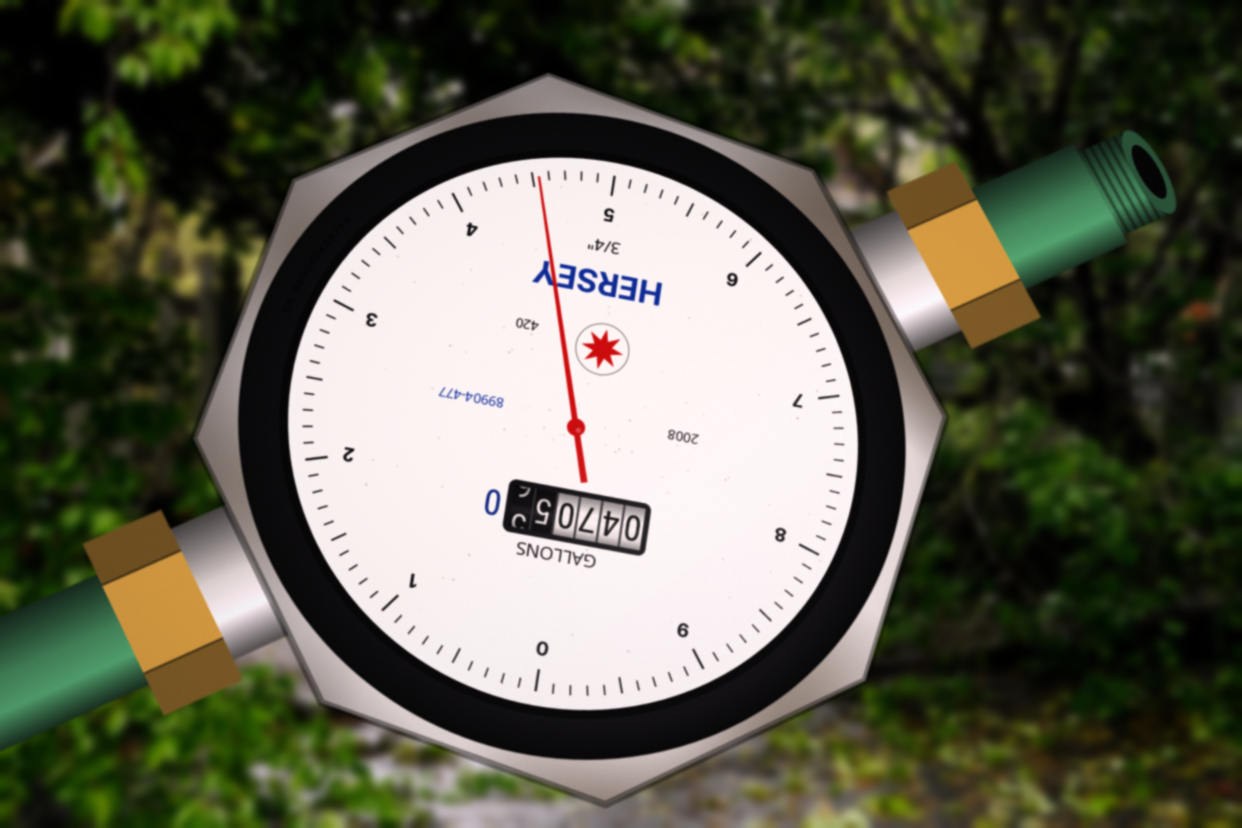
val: 470554.5
